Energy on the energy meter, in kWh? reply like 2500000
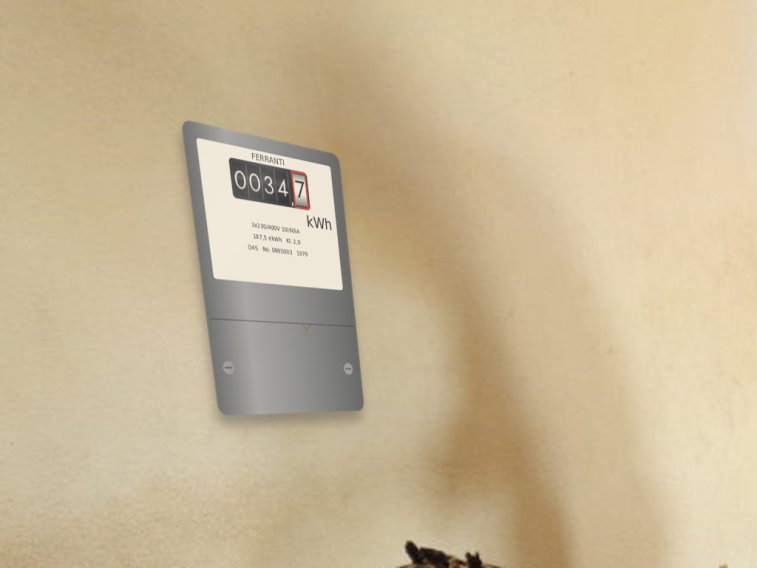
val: 34.7
